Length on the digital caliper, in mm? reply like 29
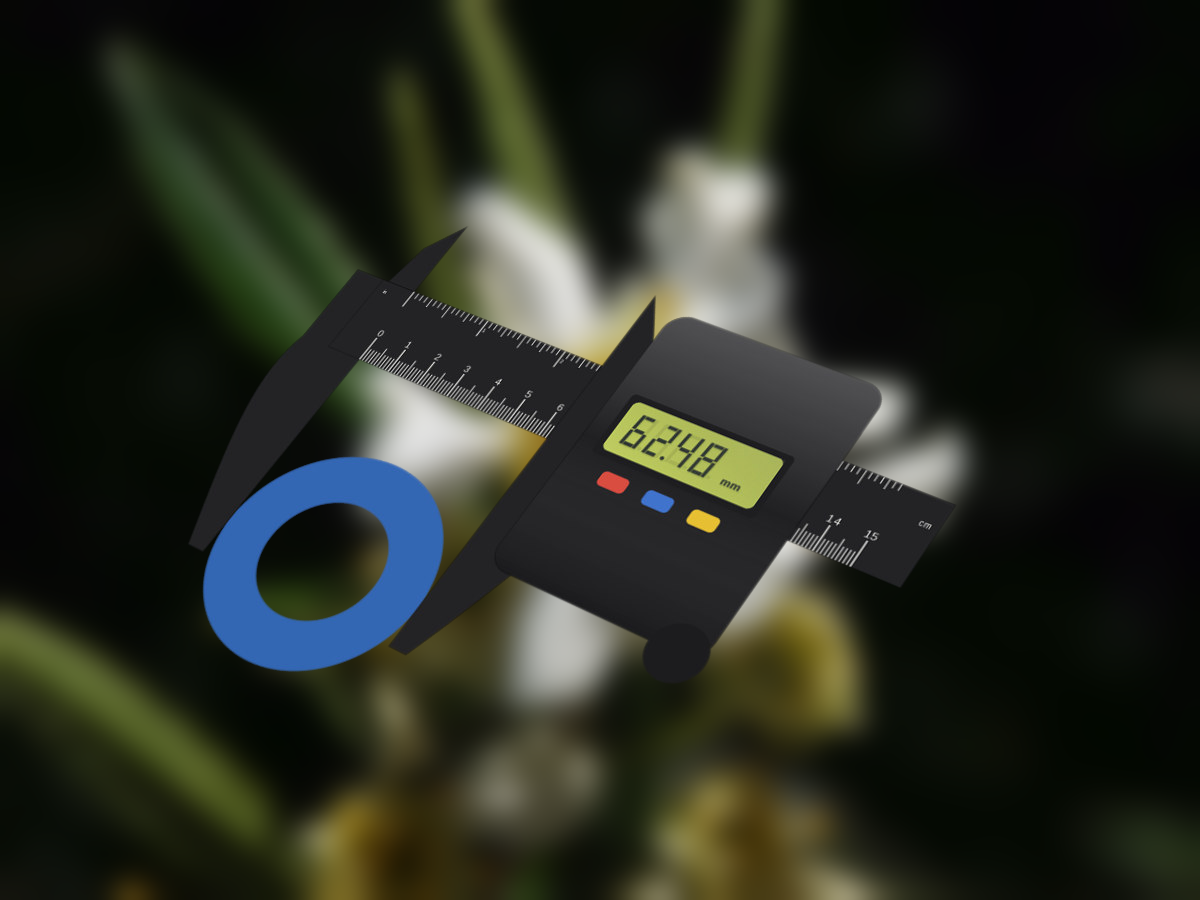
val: 62.48
